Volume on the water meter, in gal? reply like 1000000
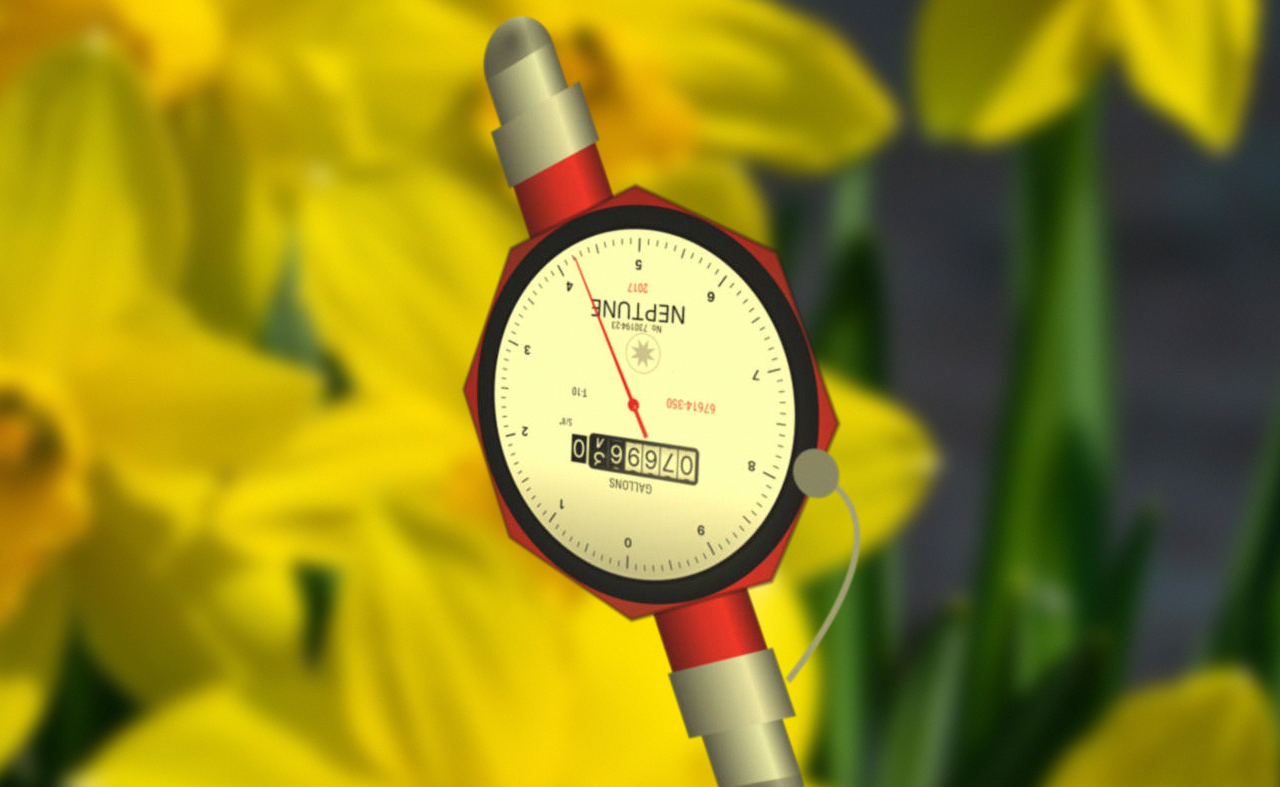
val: 769634.2
